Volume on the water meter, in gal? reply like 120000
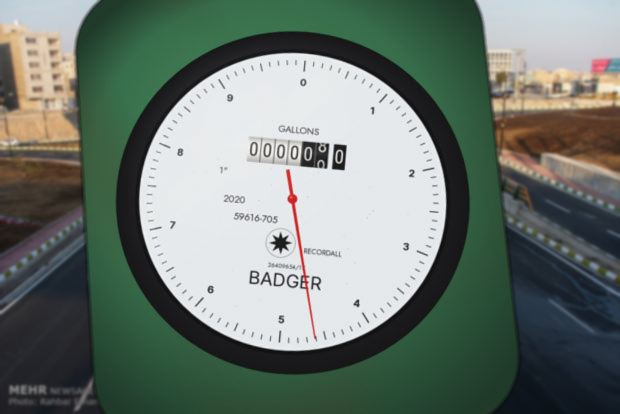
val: 84.6
